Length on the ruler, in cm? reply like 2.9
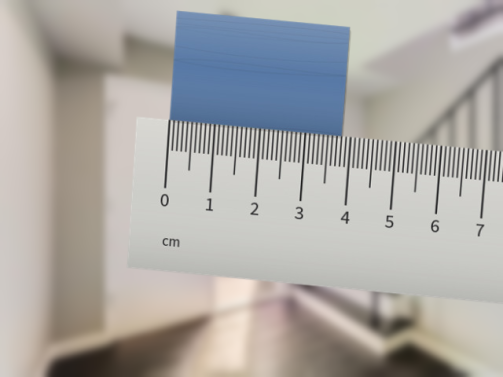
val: 3.8
